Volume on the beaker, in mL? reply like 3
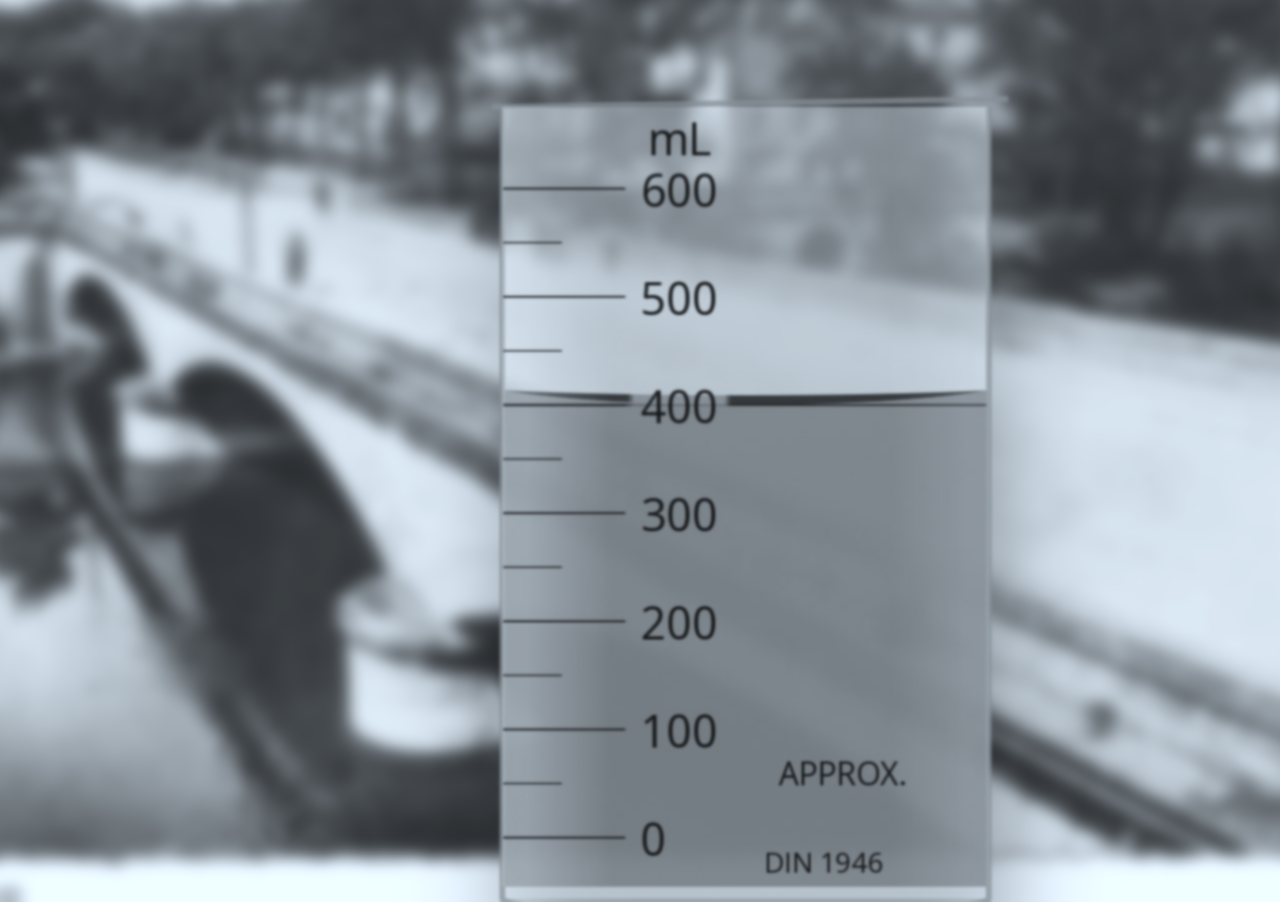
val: 400
